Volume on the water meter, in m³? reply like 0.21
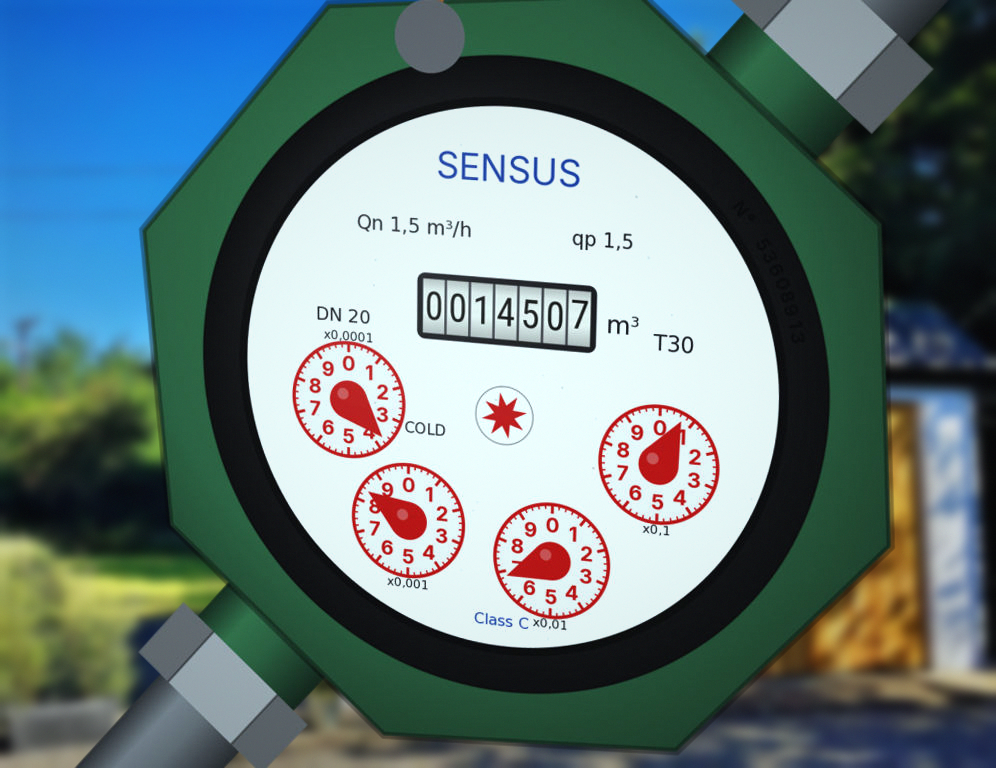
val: 14507.0683
